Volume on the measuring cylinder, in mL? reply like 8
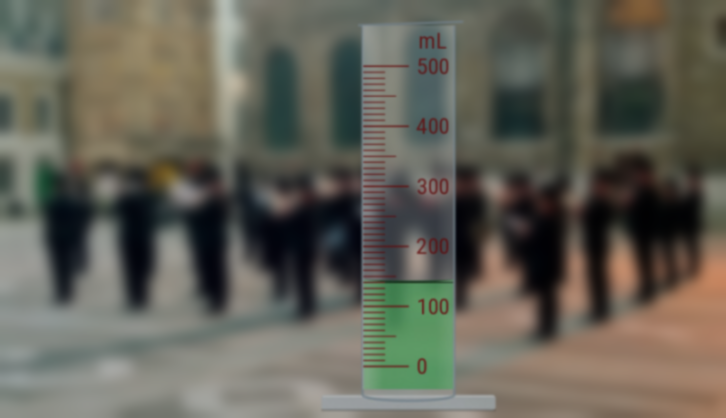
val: 140
